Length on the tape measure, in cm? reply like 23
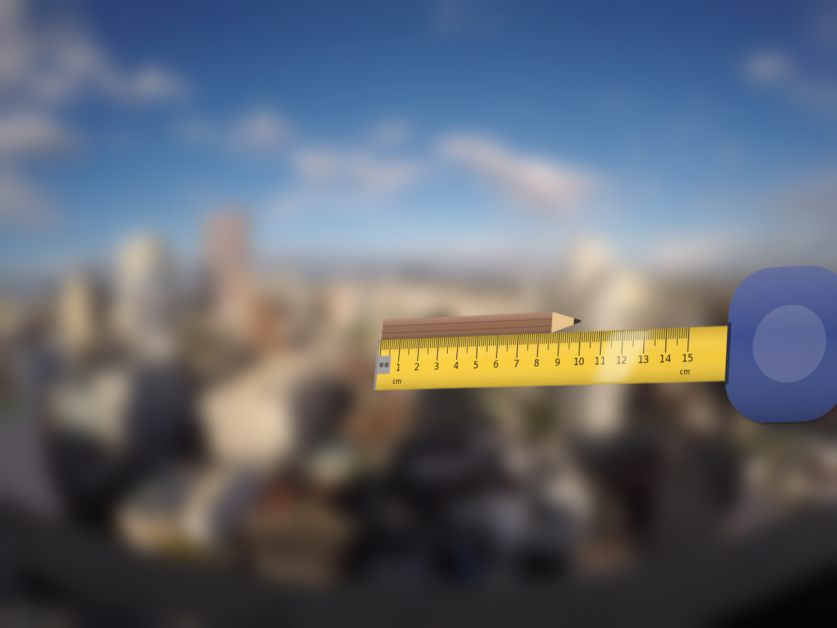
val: 10
